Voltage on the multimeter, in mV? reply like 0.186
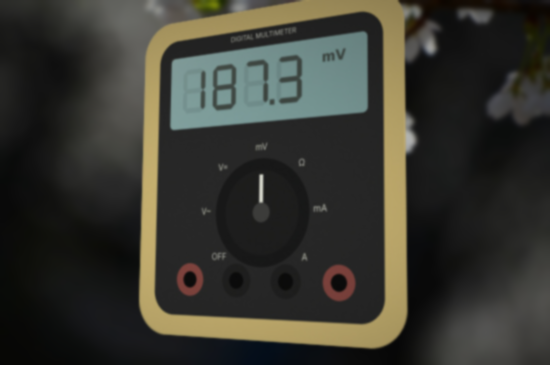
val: 187.3
